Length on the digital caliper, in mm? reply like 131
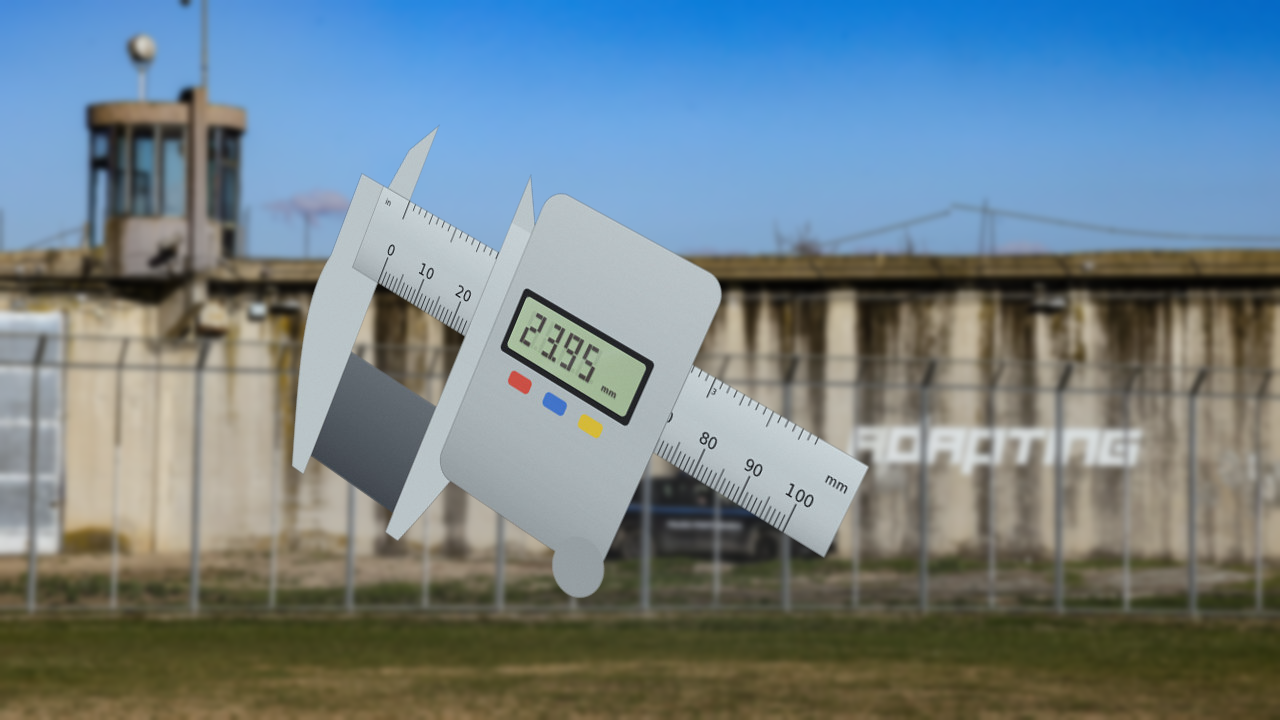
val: 23.95
